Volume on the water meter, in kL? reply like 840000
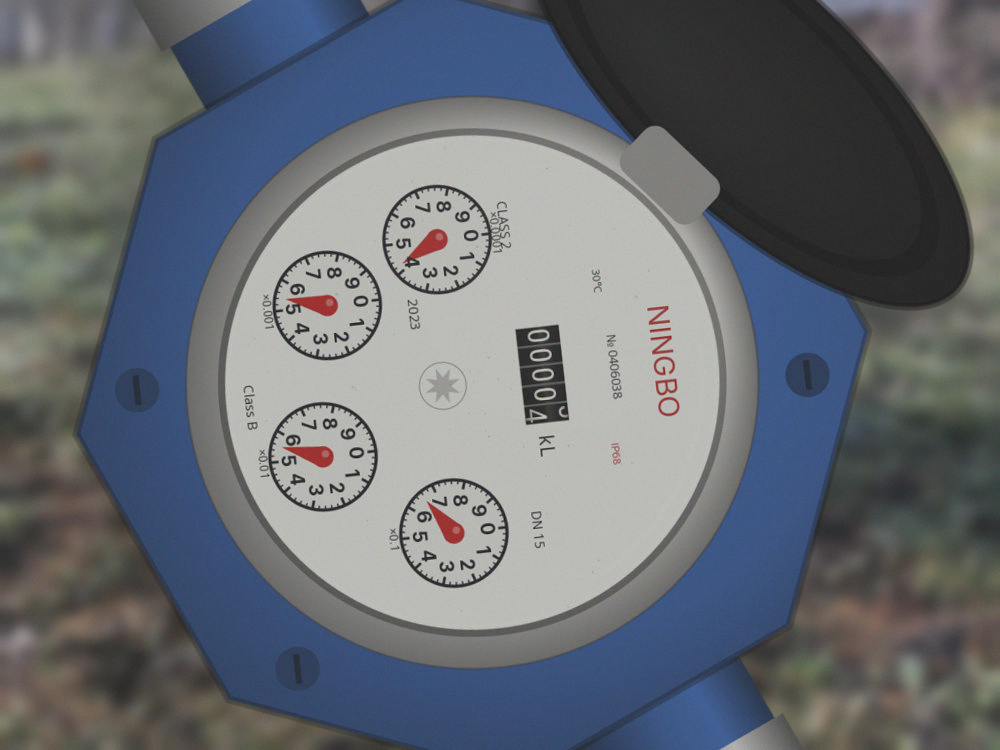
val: 3.6554
